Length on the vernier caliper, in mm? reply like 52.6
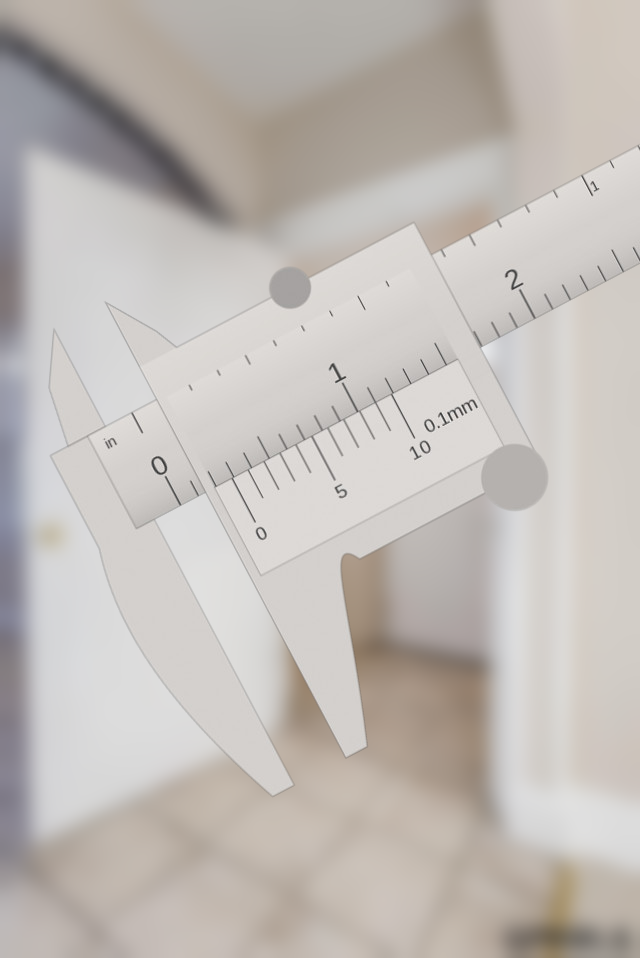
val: 2.9
